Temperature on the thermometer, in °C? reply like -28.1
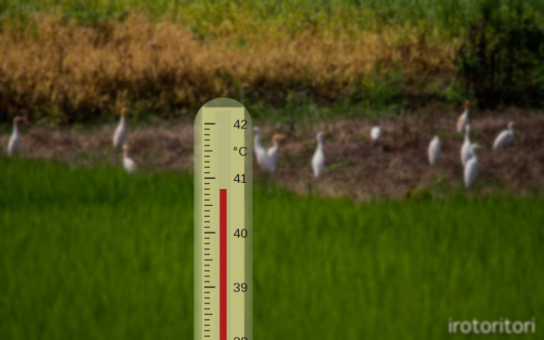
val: 40.8
